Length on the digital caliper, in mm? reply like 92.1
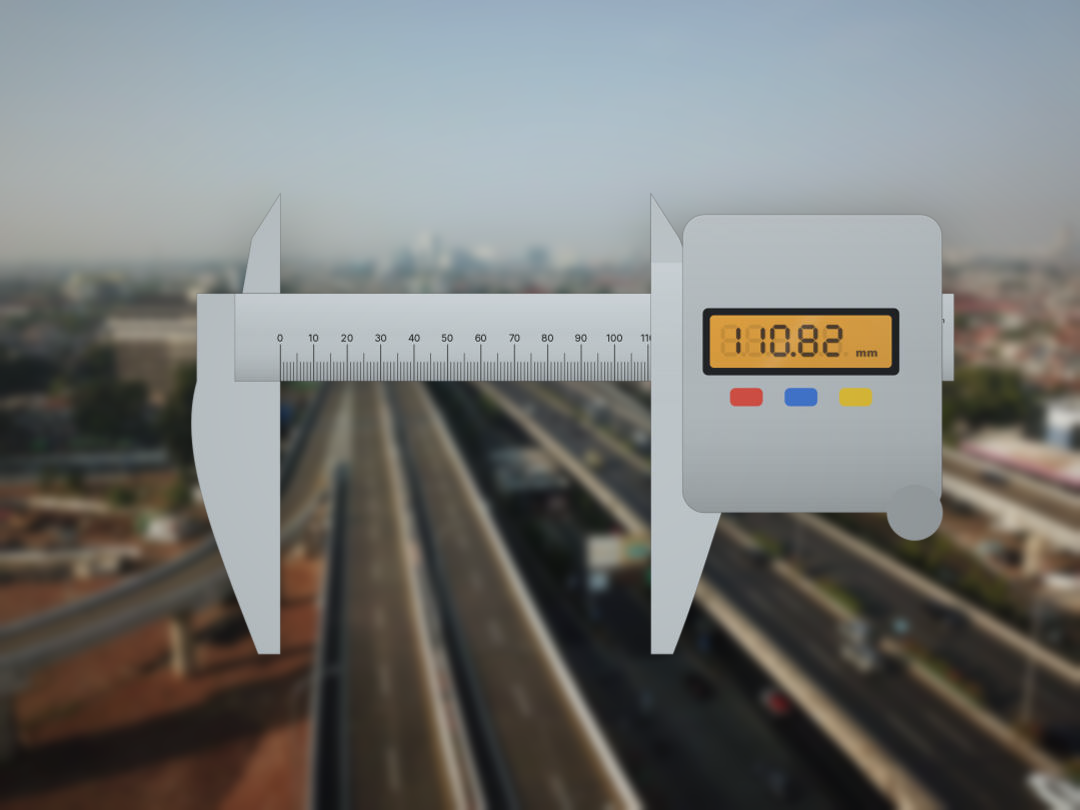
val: 110.82
